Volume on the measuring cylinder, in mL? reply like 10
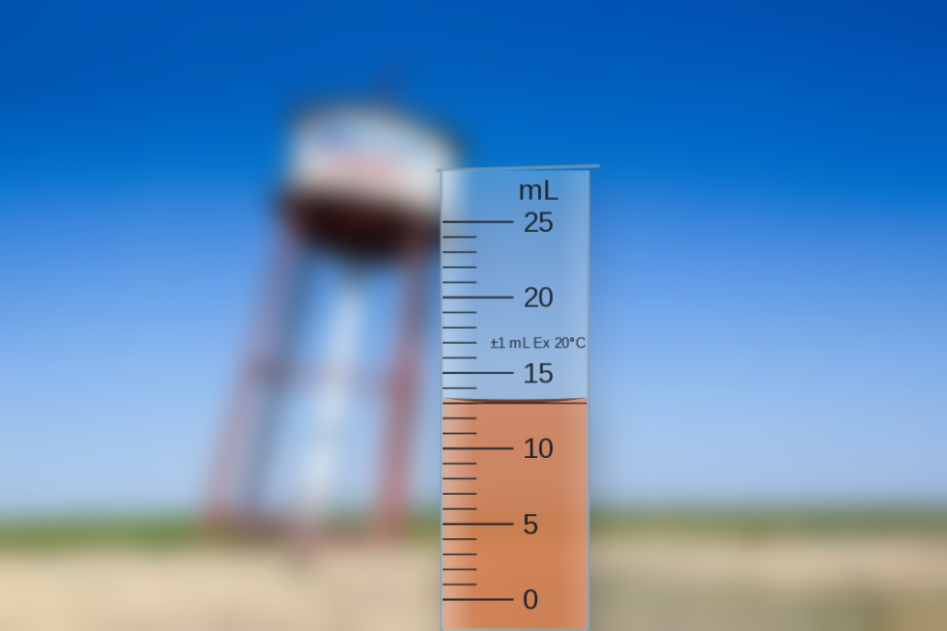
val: 13
